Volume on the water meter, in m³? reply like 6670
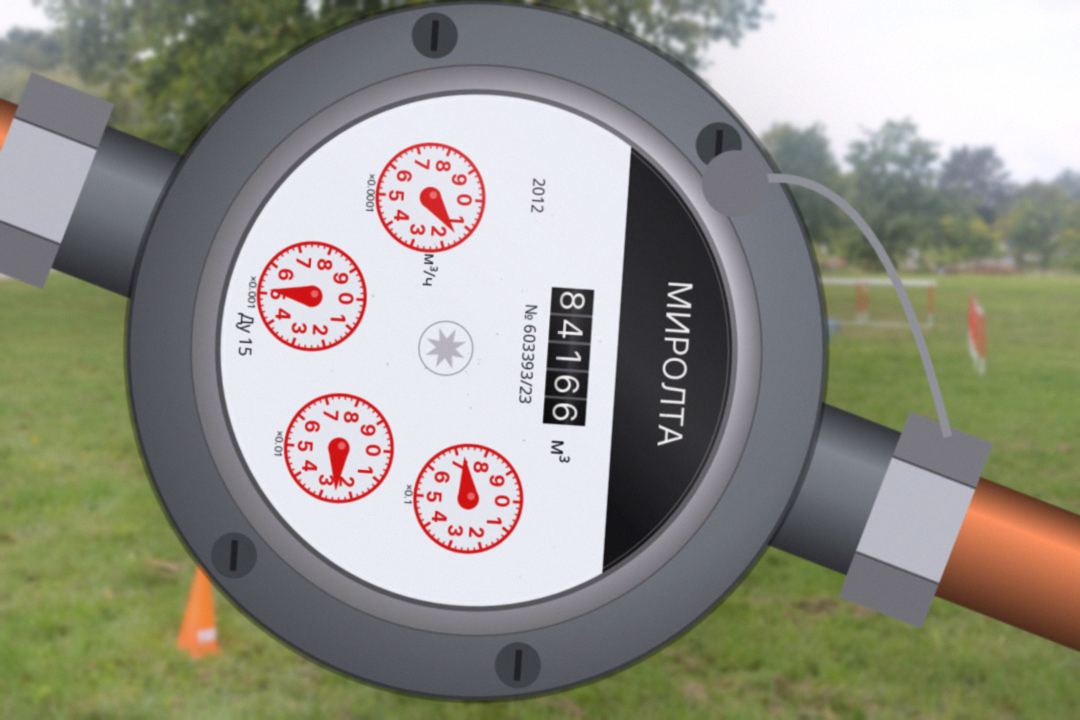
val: 84166.7251
